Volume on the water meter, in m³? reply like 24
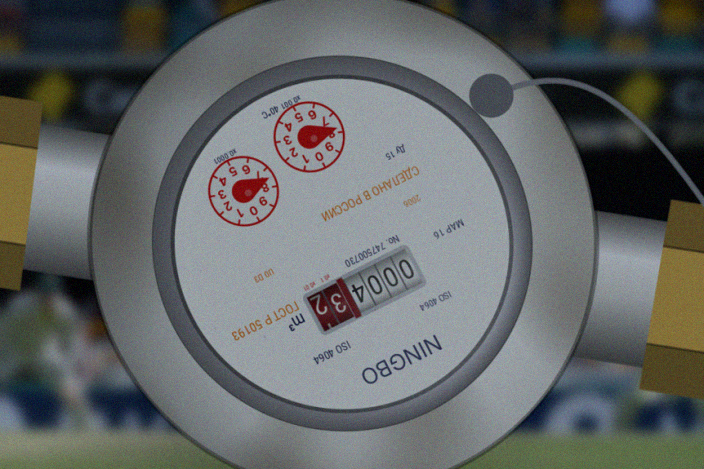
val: 4.3177
